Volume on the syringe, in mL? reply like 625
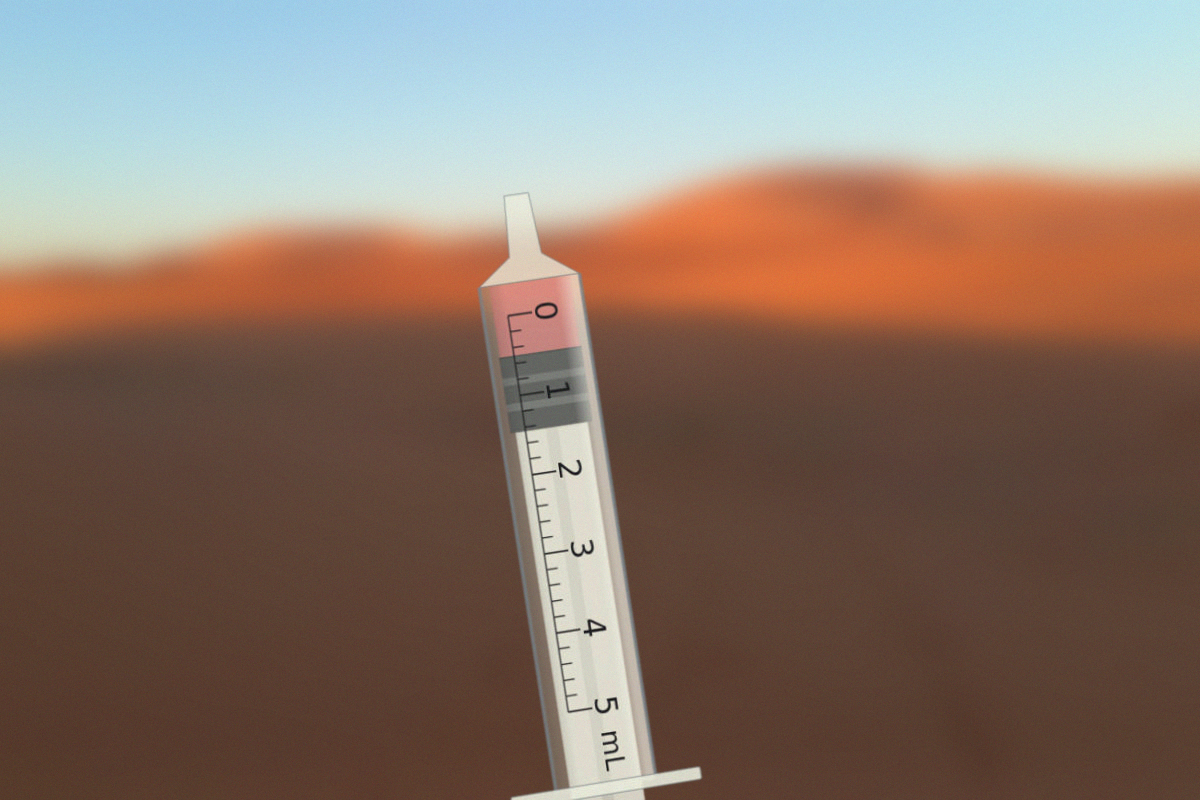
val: 0.5
